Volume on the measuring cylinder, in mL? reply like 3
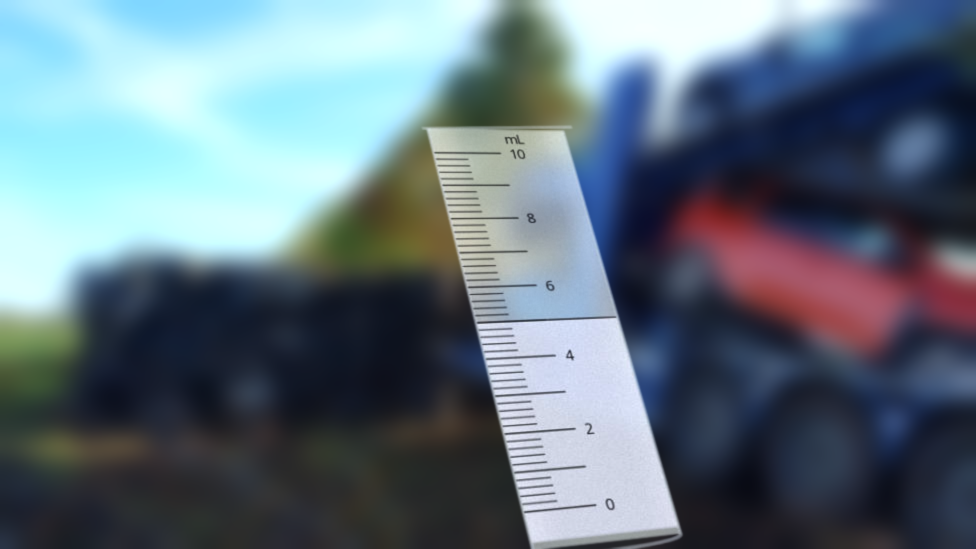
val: 5
